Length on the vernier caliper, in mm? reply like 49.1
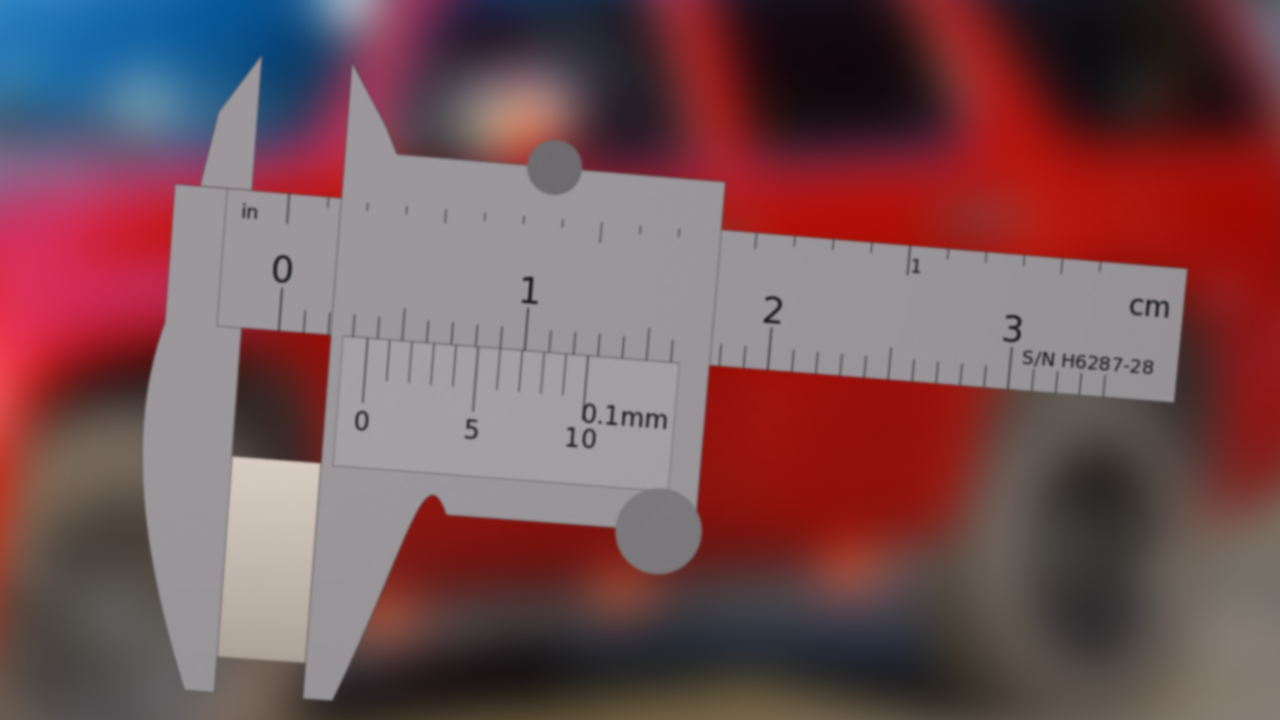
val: 3.6
